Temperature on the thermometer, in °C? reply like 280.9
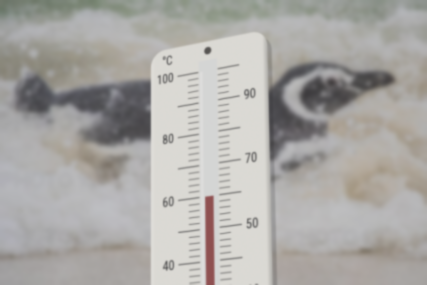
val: 60
